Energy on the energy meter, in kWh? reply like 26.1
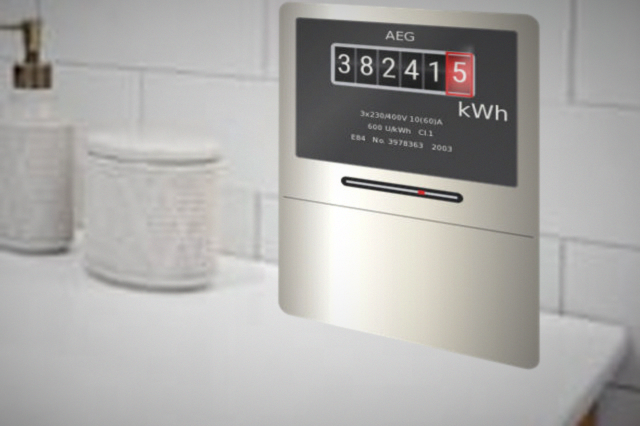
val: 38241.5
